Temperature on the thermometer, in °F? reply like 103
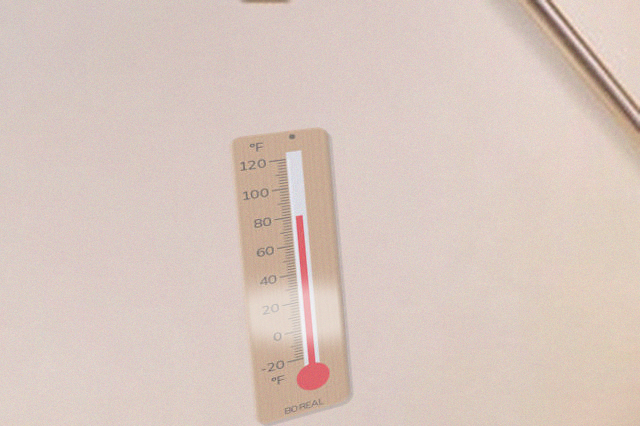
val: 80
